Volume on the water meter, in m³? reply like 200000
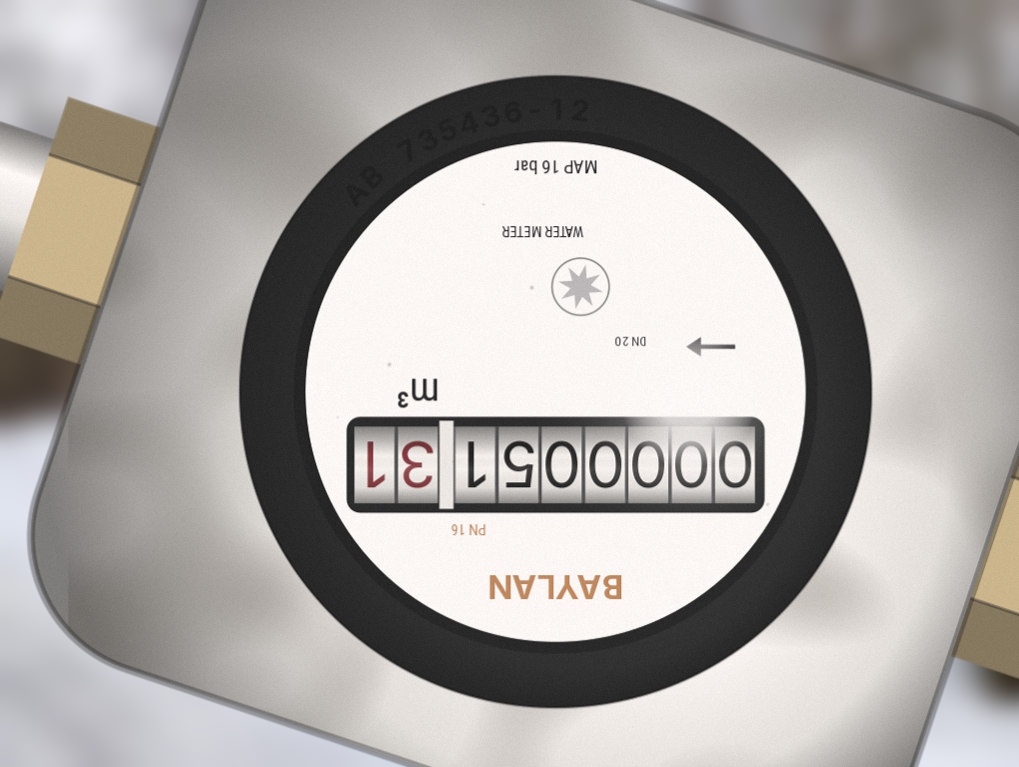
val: 51.31
